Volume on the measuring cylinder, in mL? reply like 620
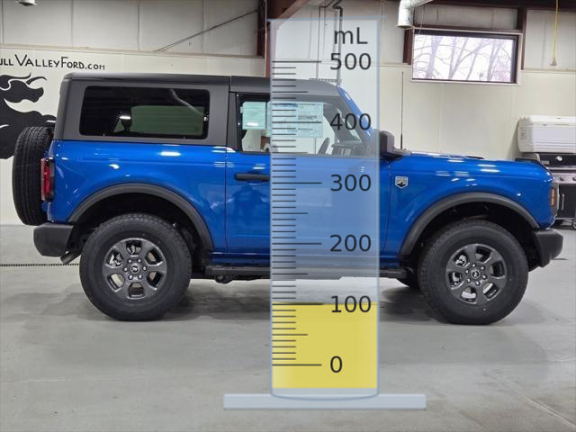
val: 100
